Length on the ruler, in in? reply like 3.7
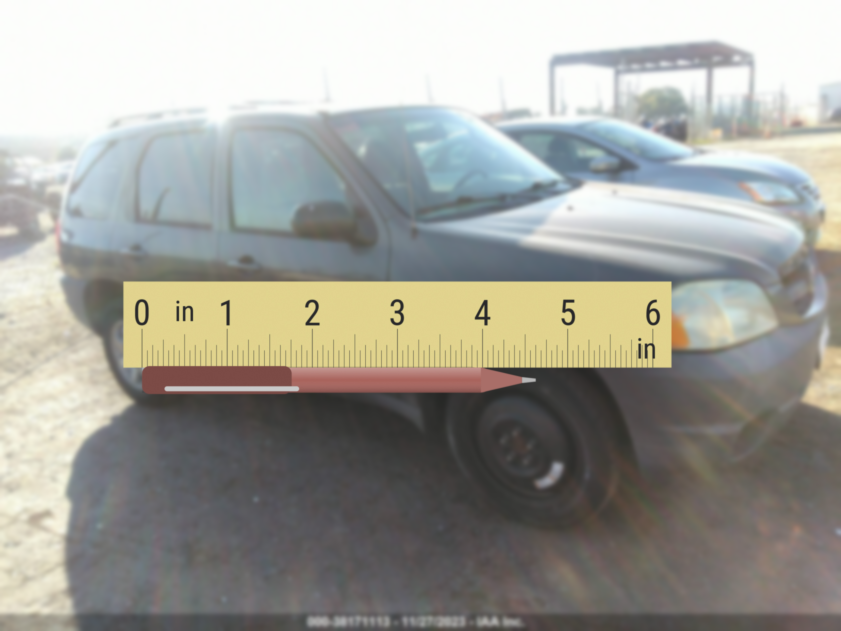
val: 4.625
